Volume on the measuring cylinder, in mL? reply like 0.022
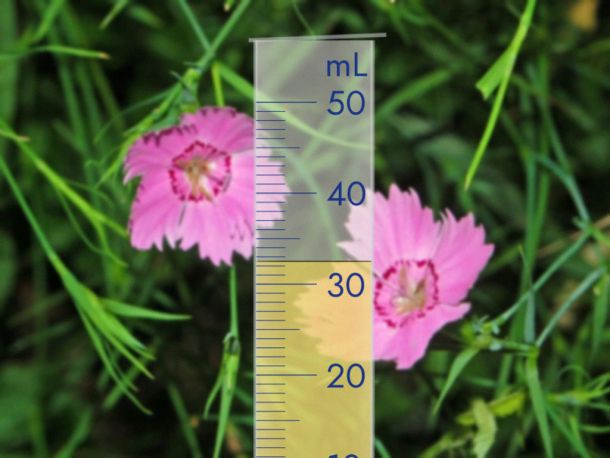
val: 32.5
